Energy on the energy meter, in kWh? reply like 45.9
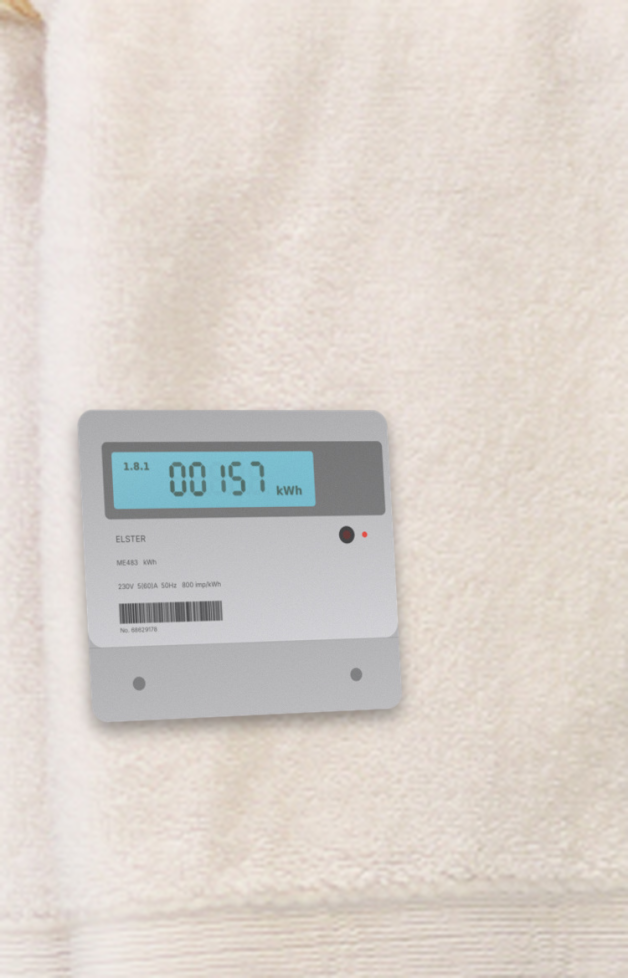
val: 157
